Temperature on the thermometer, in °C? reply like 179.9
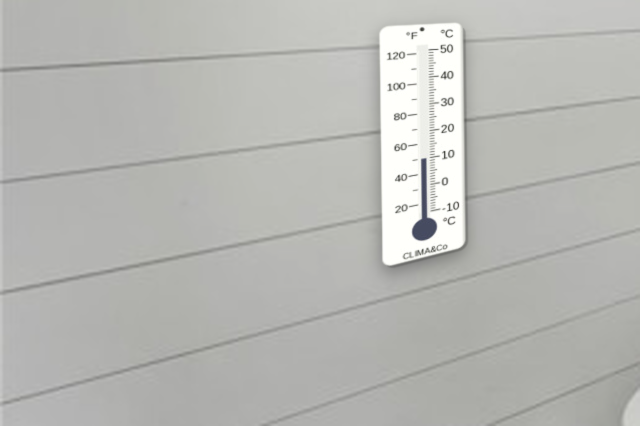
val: 10
